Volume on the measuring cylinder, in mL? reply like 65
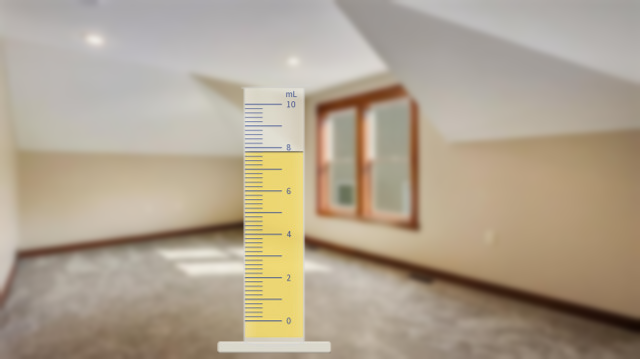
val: 7.8
